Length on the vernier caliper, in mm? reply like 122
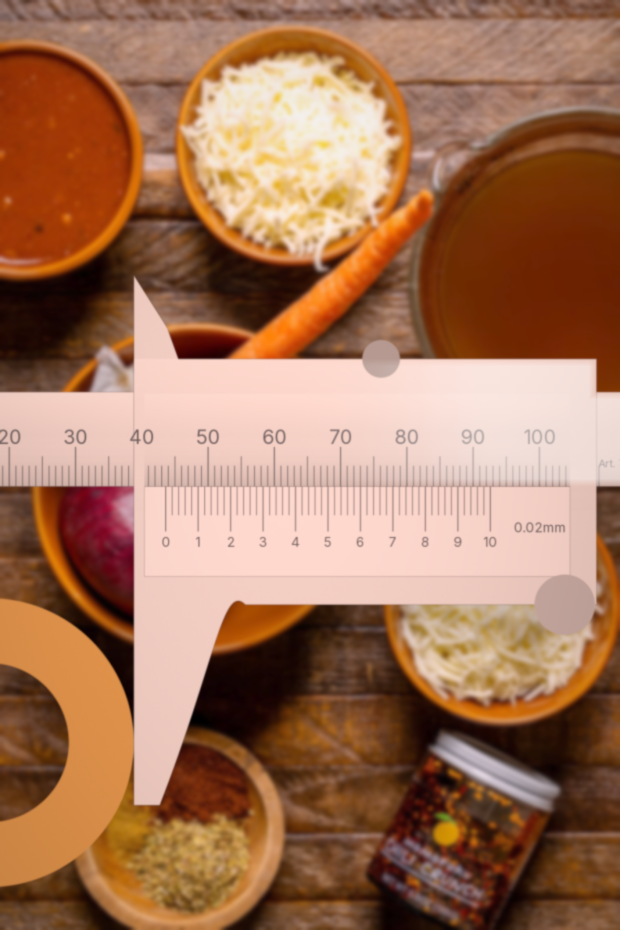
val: 43.6
